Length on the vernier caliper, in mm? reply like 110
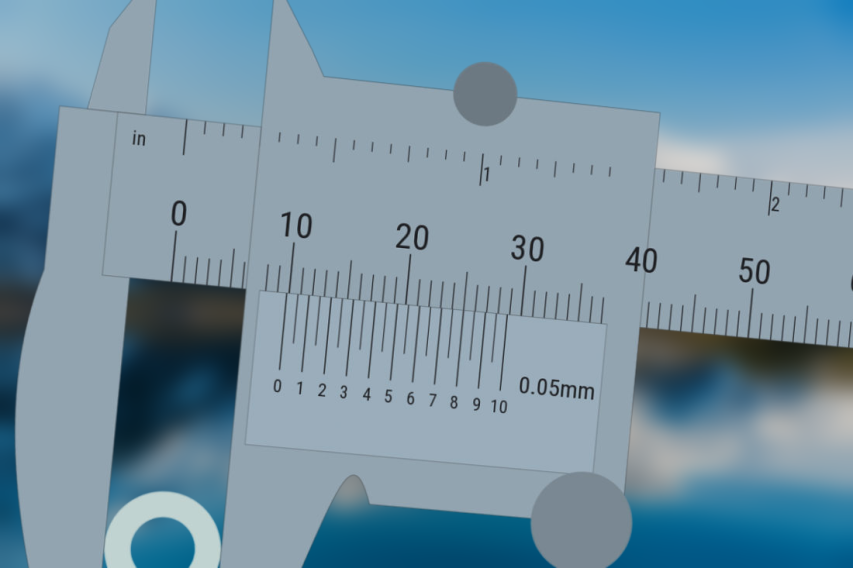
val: 9.8
